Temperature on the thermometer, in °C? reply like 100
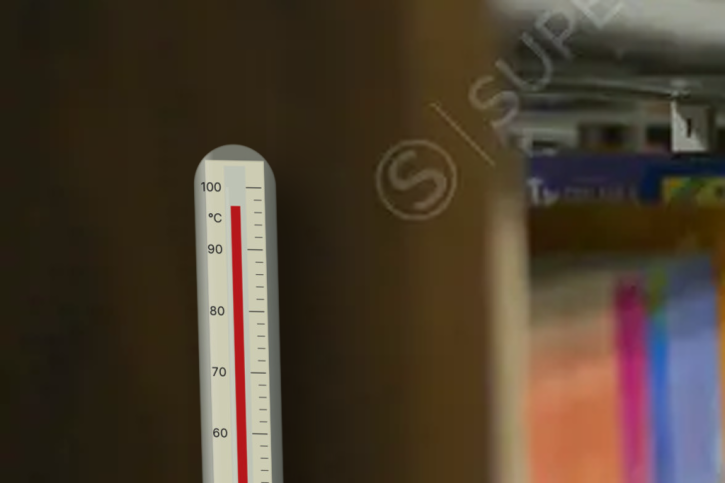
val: 97
